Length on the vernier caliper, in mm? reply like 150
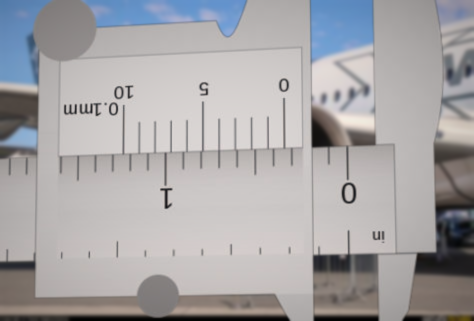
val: 3.4
